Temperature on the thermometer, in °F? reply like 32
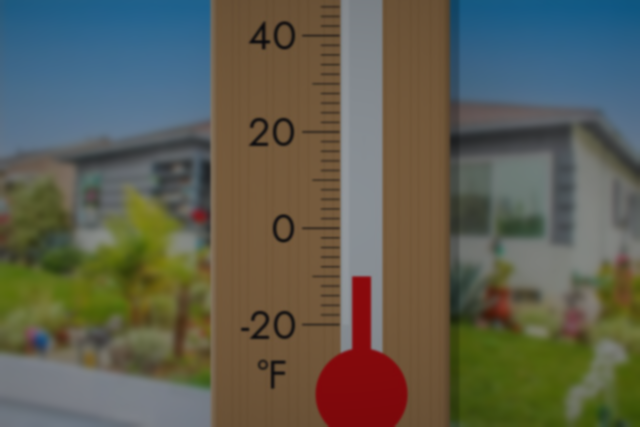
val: -10
